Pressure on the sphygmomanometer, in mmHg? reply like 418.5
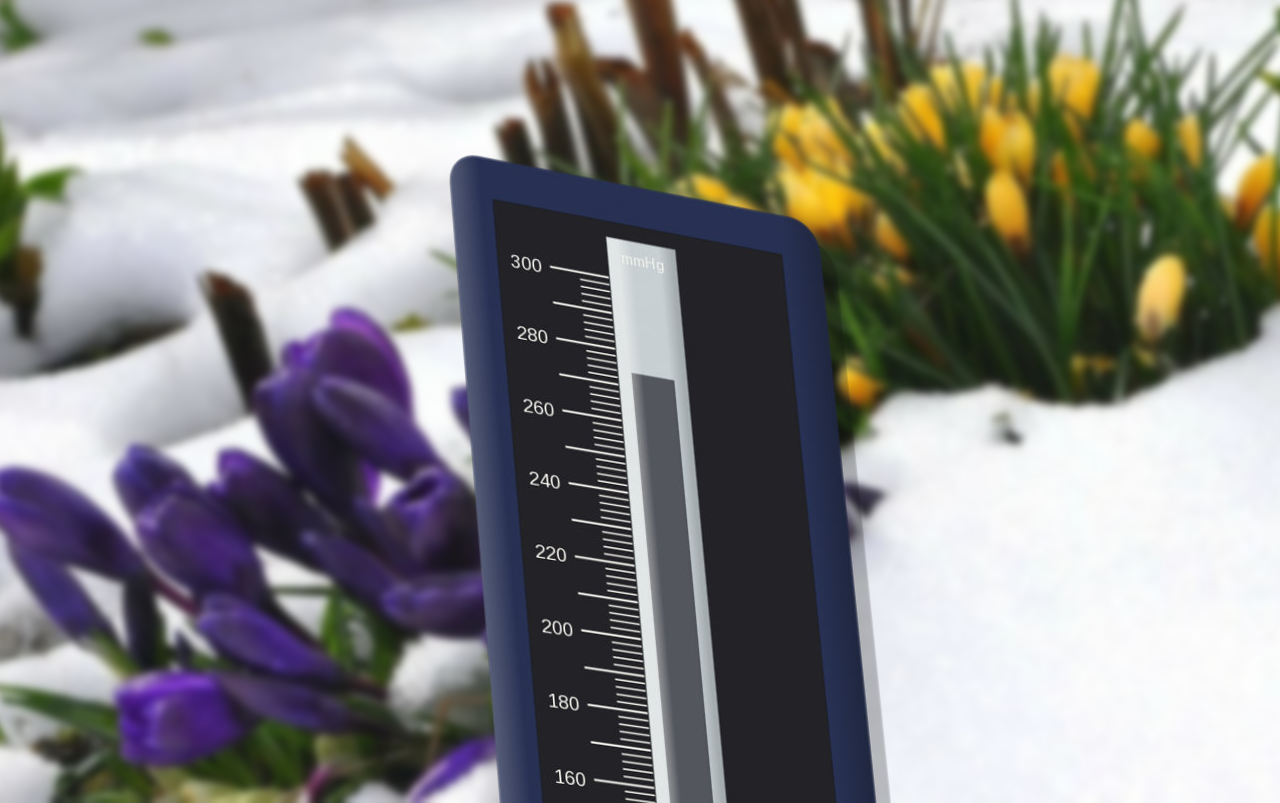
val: 274
